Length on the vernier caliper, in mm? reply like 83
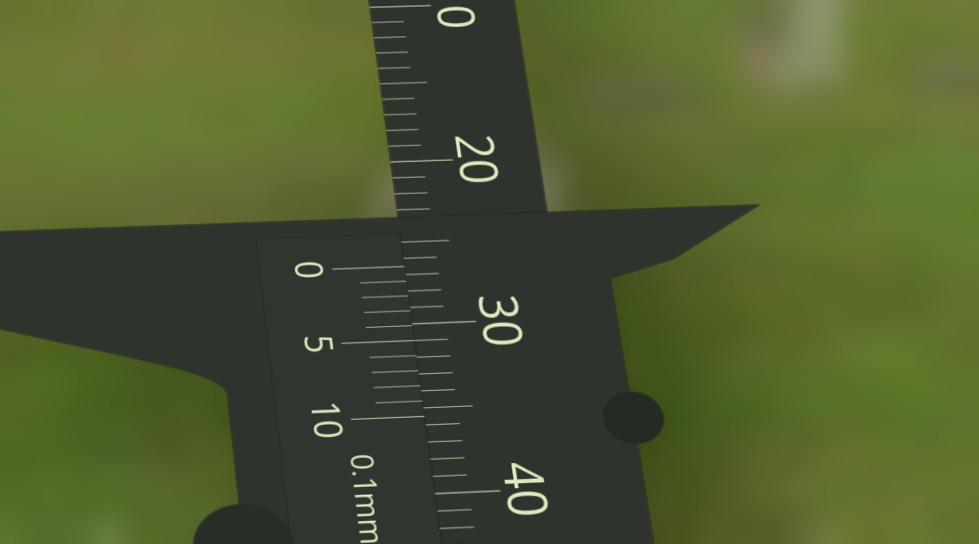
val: 26.5
